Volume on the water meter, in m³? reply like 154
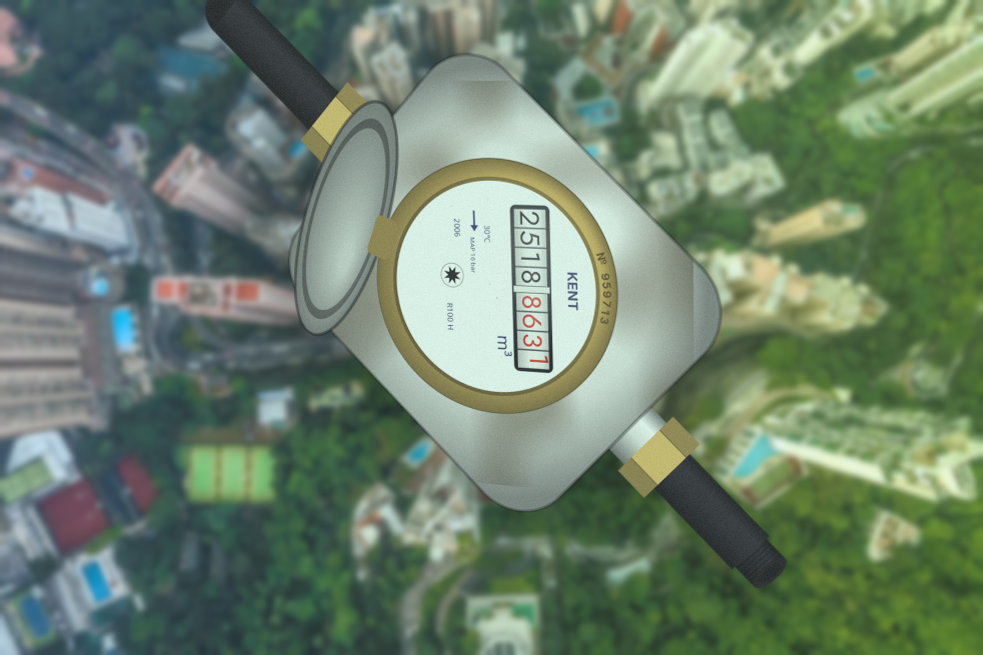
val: 2518.8631
